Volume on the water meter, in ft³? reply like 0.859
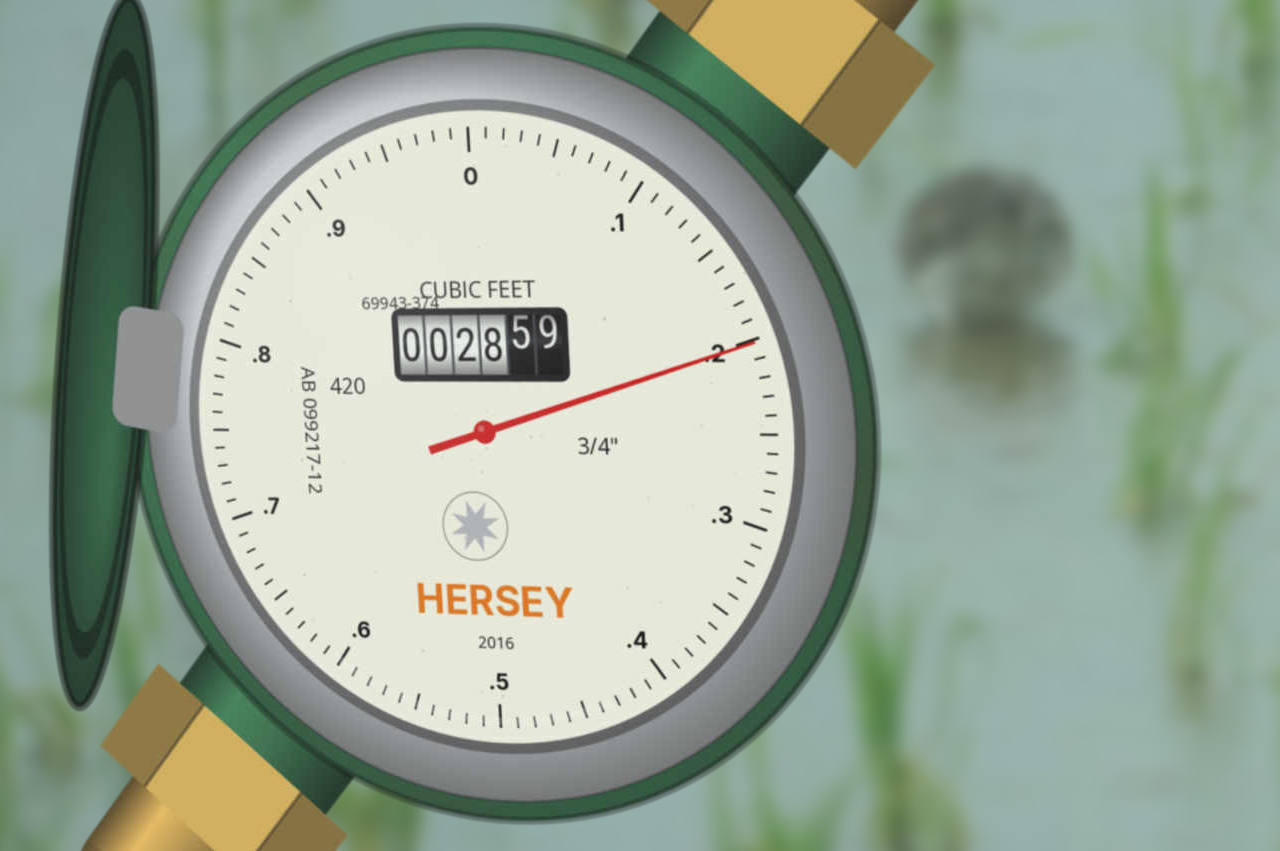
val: 2859.20
